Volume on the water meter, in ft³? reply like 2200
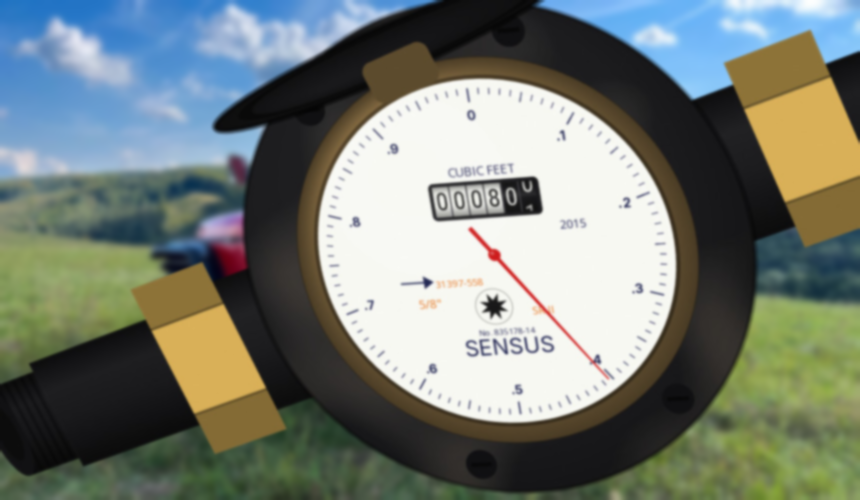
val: 800.40
